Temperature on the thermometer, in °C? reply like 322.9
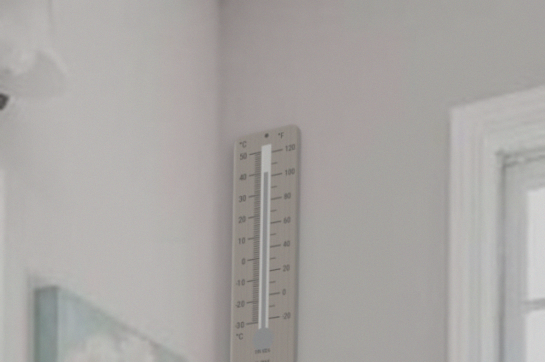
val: 40
